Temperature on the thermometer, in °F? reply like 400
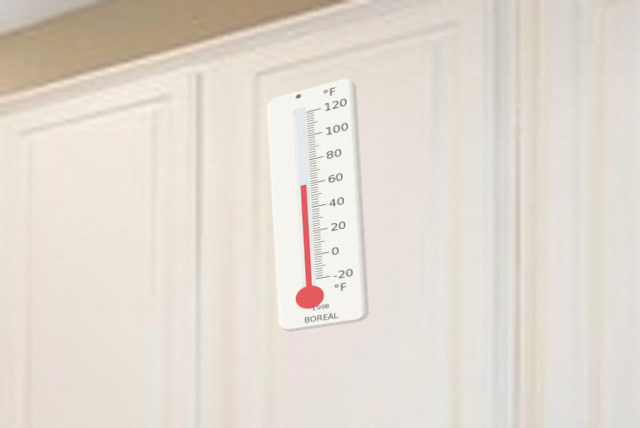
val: 60
